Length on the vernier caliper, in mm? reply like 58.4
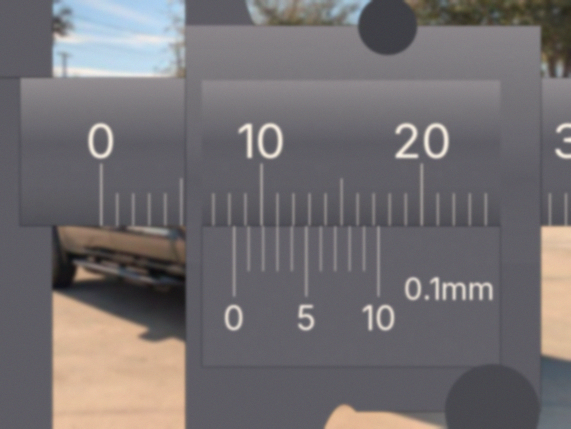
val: 8.3
